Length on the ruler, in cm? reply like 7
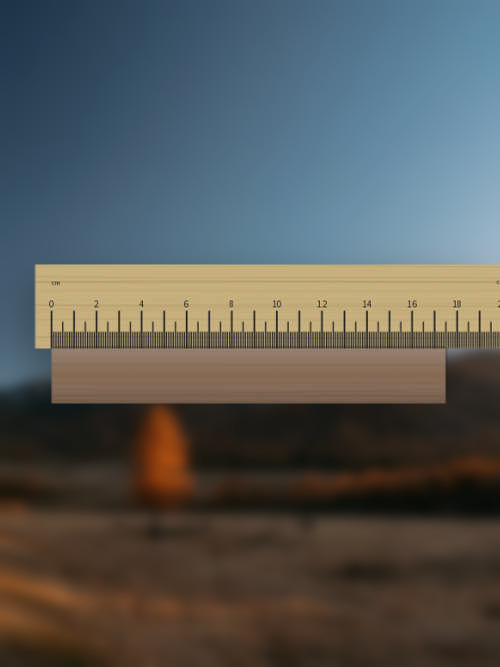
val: 17.5
